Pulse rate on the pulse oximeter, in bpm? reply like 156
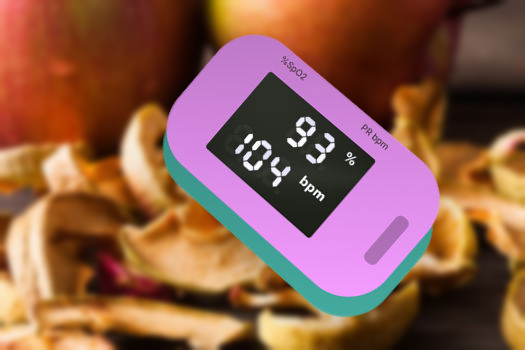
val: 104
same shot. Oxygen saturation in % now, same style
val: 93
